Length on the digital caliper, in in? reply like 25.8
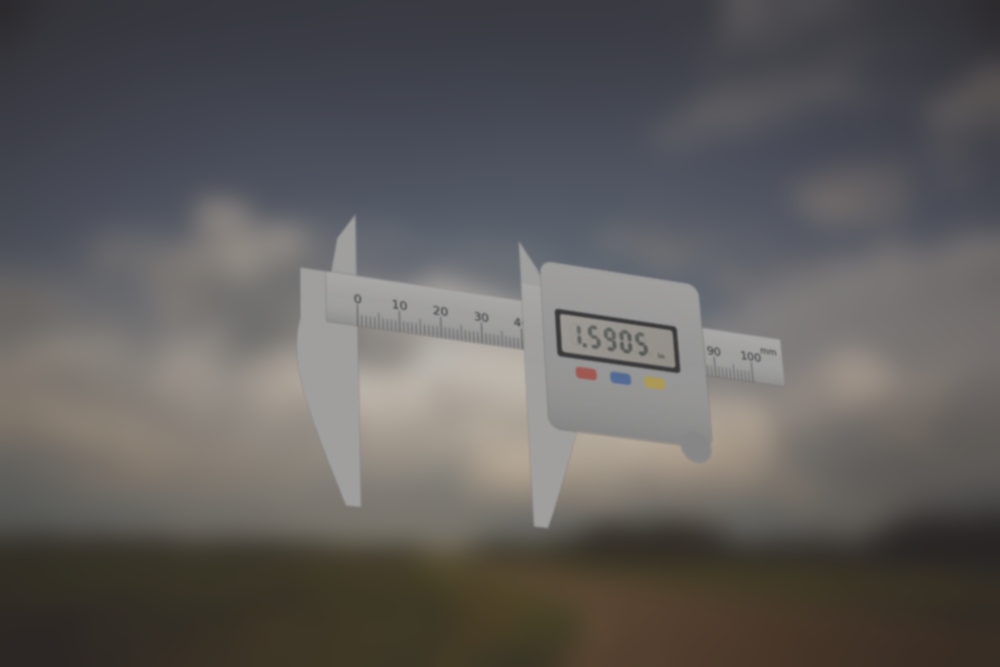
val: 1.5905
